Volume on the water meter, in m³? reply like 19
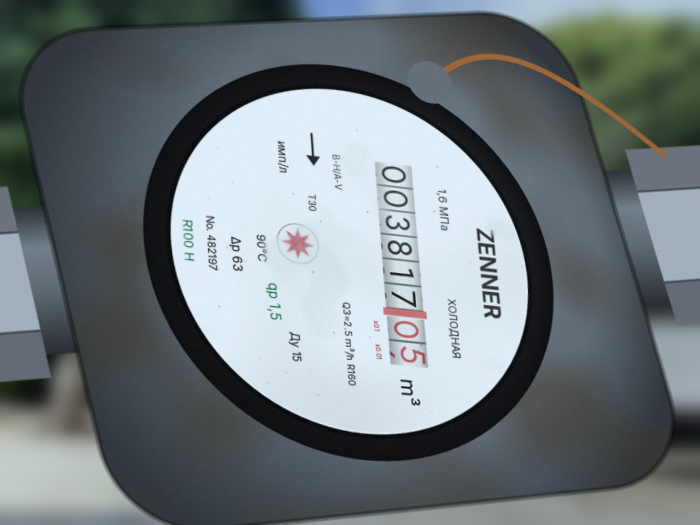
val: 3817.05
